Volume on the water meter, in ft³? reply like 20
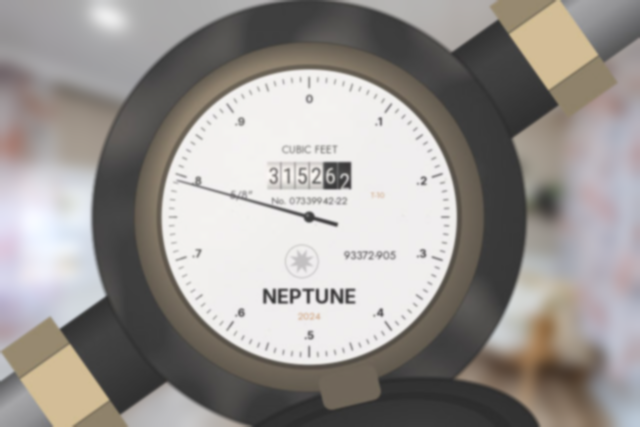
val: 315261.79
